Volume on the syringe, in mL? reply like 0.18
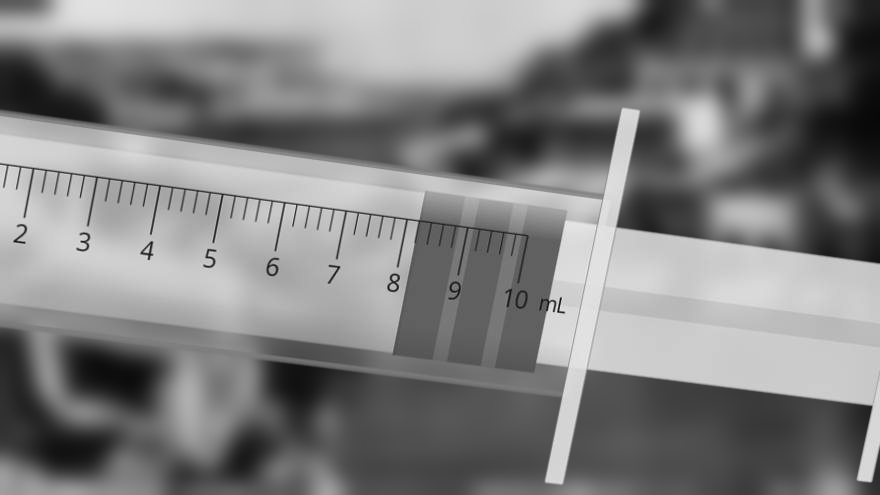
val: 8.2
